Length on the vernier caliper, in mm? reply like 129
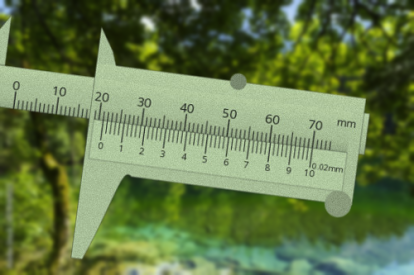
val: 21.0
